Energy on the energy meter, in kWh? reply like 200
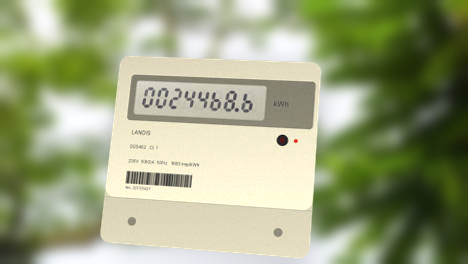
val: 24468.6
